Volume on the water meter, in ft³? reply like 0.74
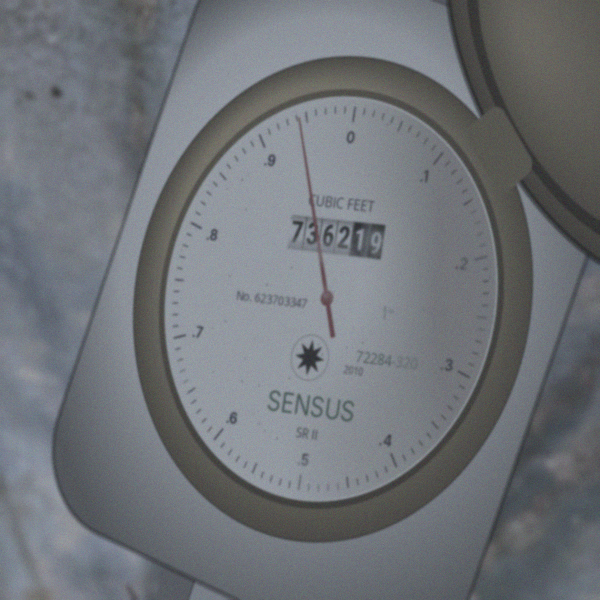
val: 736218.94
